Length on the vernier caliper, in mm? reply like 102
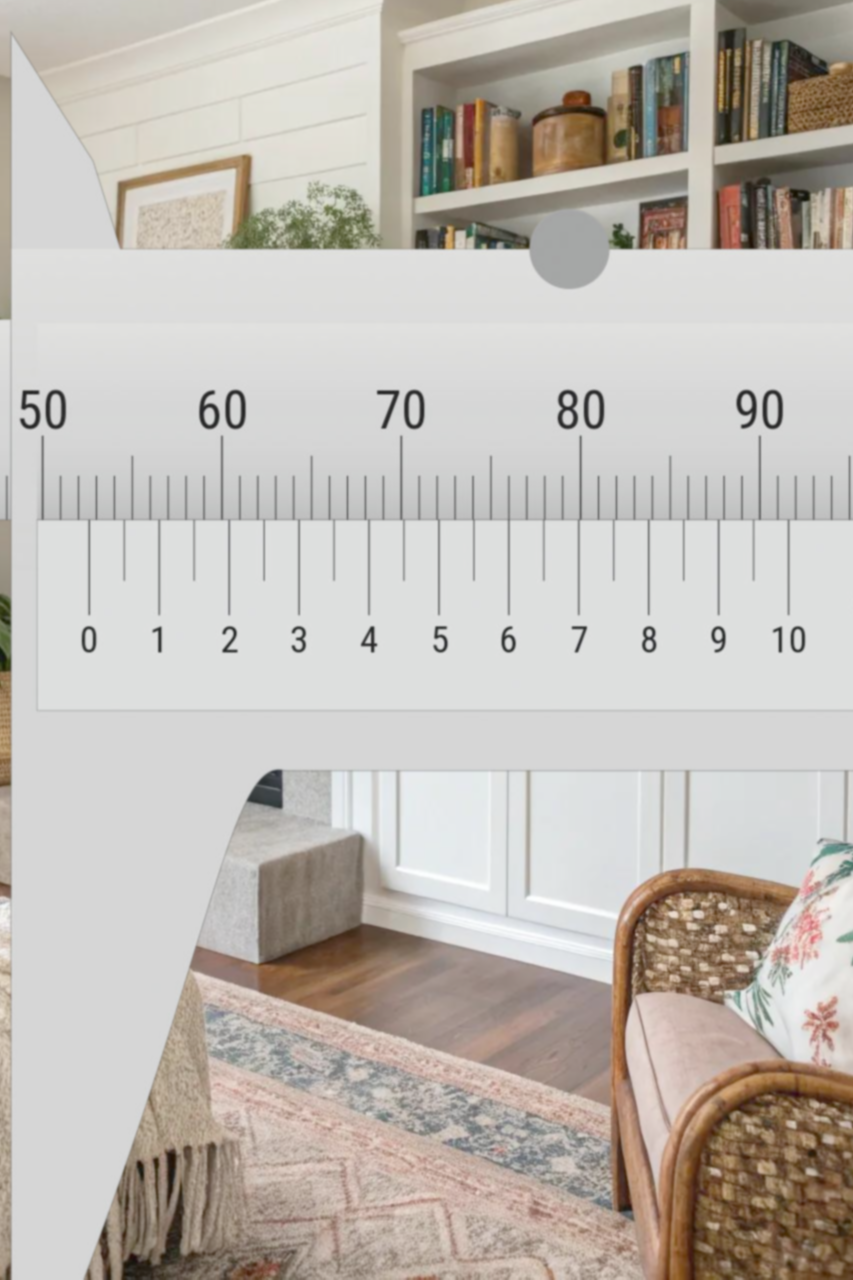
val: 52.6
